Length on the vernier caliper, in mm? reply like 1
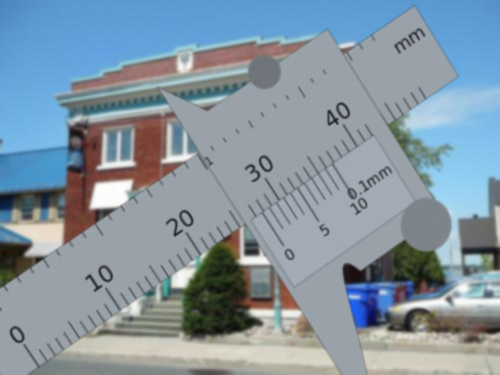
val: 27.8
